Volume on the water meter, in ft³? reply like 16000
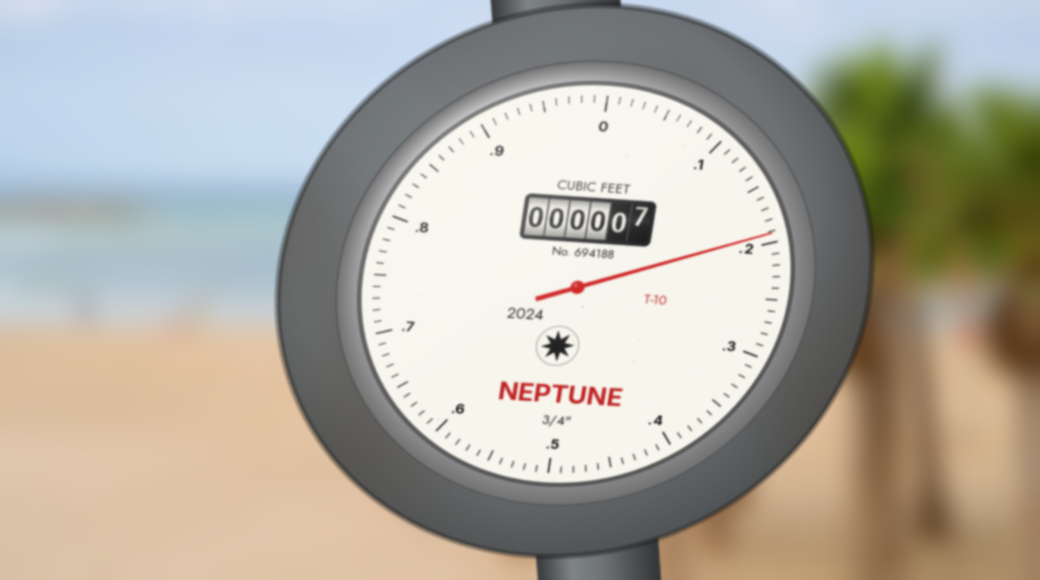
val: 7.19
